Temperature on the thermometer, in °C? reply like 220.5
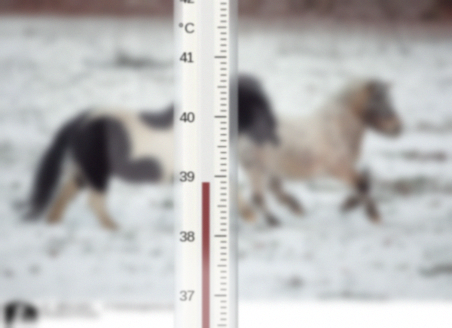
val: 38.9
